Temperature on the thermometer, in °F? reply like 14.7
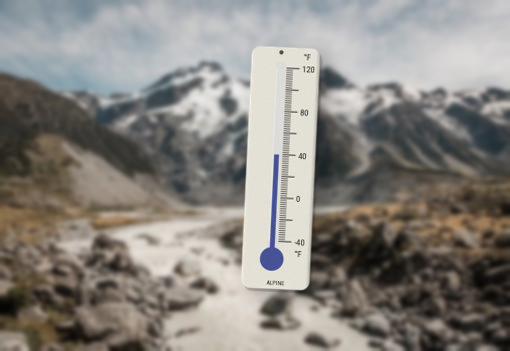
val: 40
